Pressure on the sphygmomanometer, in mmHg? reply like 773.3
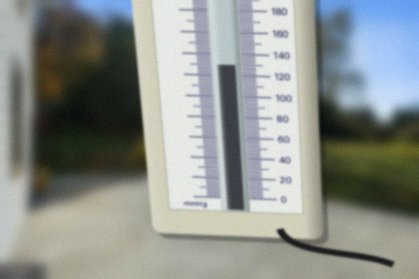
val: 130
